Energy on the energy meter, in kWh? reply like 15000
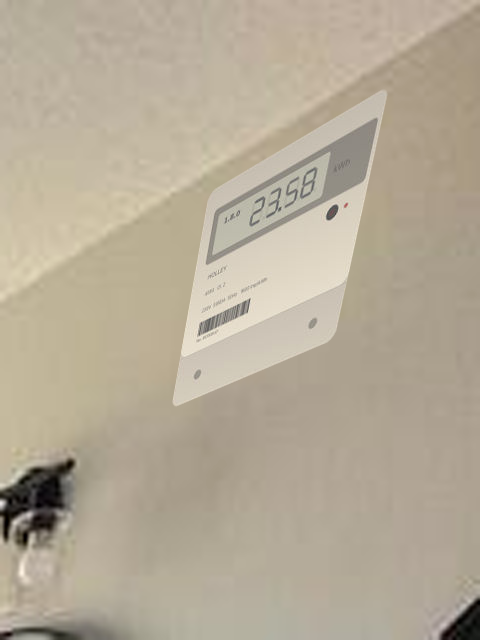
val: 23.58
